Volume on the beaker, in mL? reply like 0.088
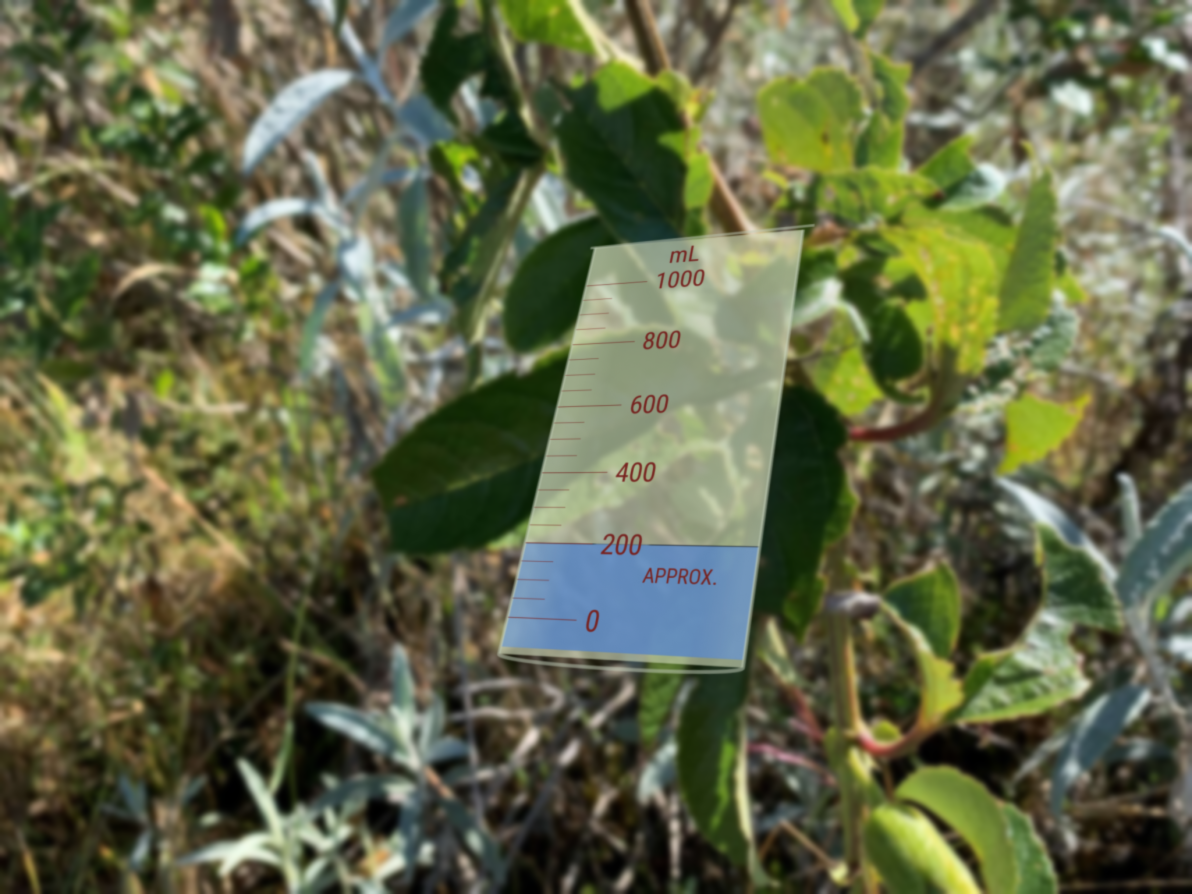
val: 200
